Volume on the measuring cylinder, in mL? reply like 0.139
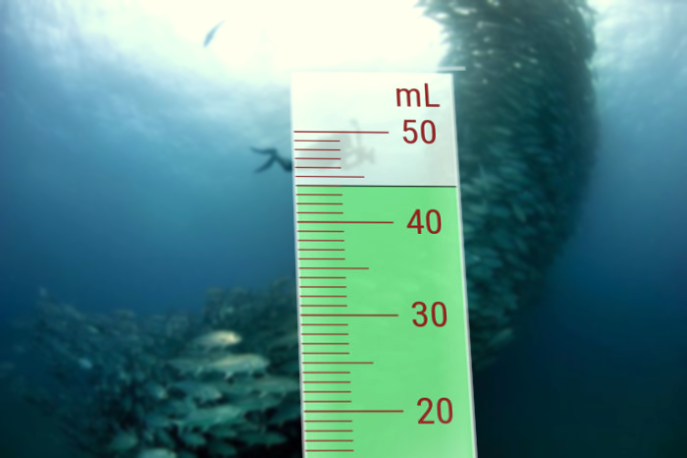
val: 44
